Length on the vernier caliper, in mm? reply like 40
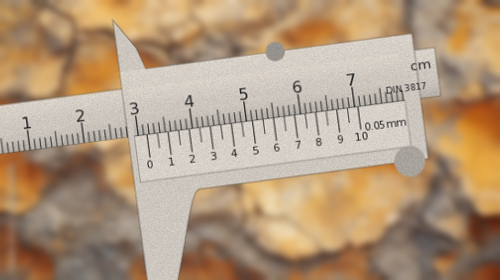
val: 31.6
